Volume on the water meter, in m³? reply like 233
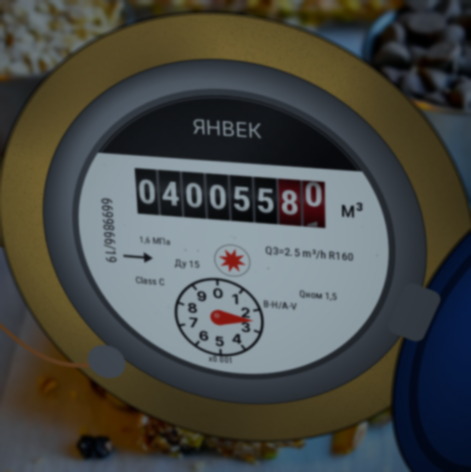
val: 40055.802
